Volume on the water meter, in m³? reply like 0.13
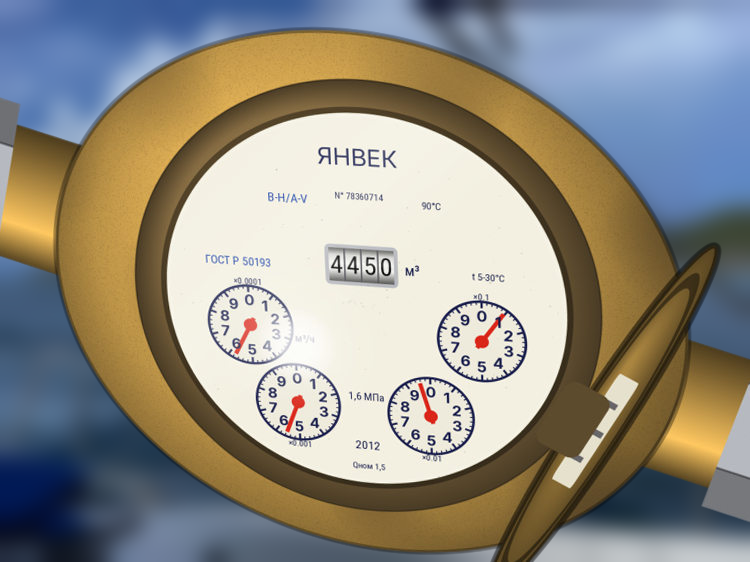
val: 4450.0955
